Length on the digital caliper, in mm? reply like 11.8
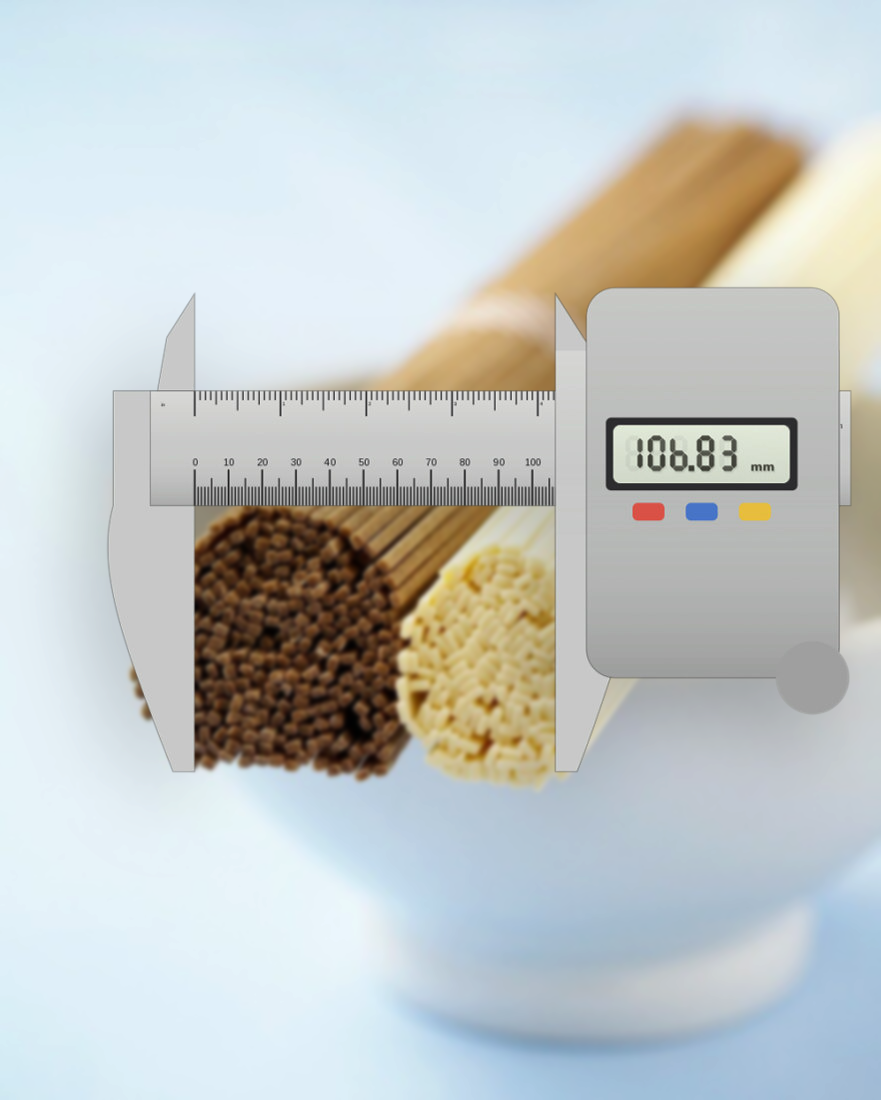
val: 106.83
